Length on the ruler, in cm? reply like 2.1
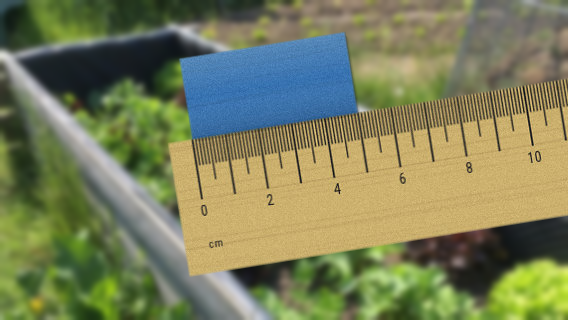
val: 5
